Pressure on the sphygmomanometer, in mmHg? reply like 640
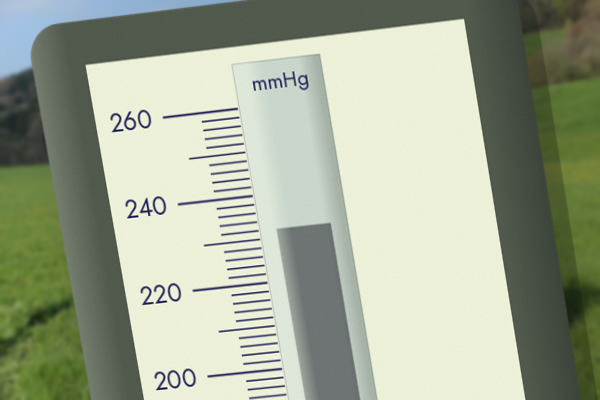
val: 232
